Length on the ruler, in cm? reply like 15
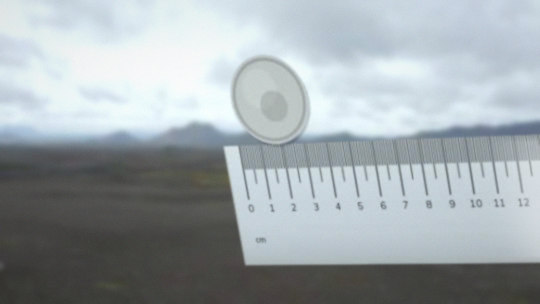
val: 3.5
